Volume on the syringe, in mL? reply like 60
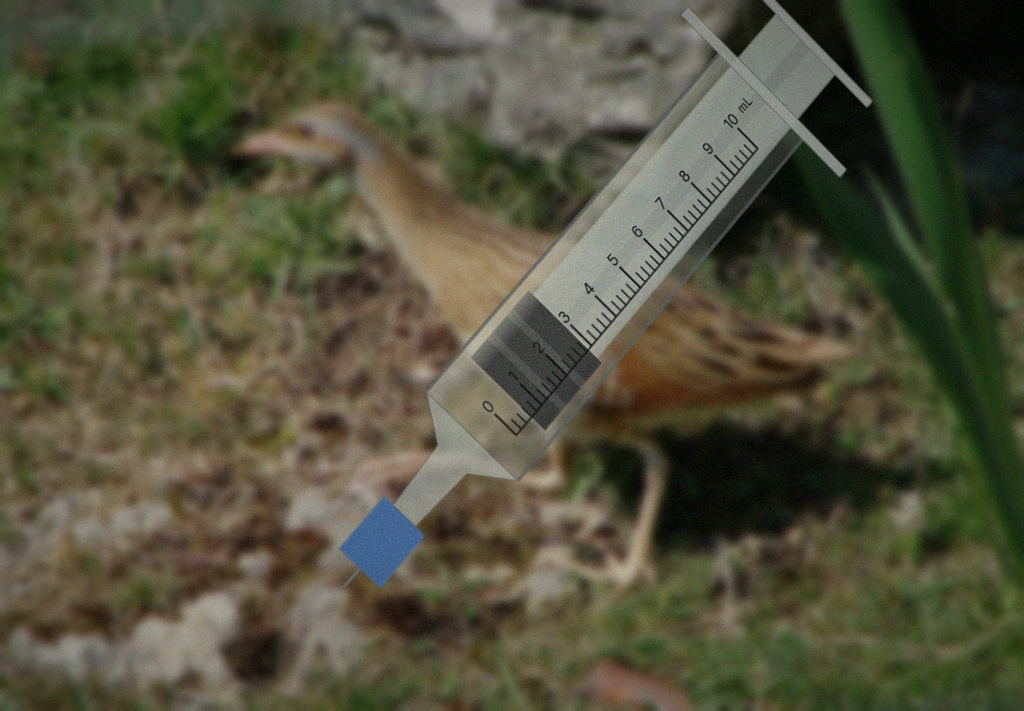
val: 0.6
